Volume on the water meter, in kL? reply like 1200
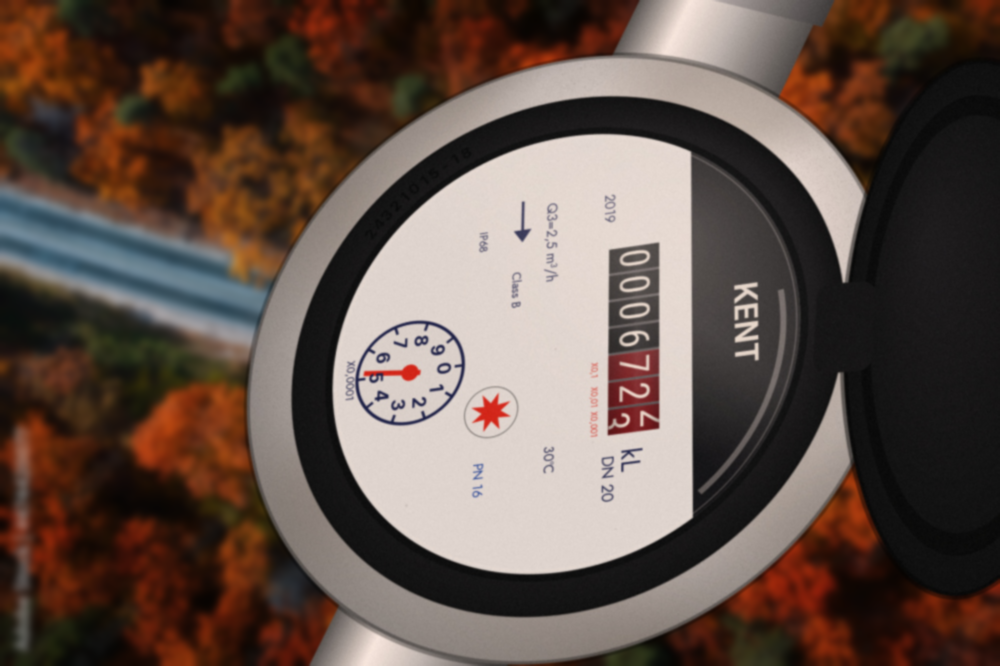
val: 6.7225
